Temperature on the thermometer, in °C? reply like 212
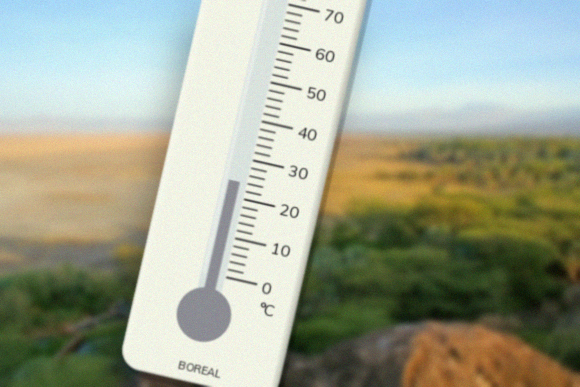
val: 24
